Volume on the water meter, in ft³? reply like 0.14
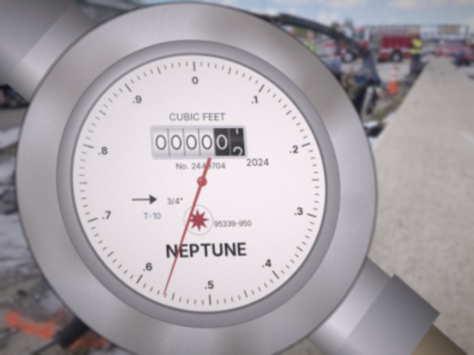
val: 1.56
